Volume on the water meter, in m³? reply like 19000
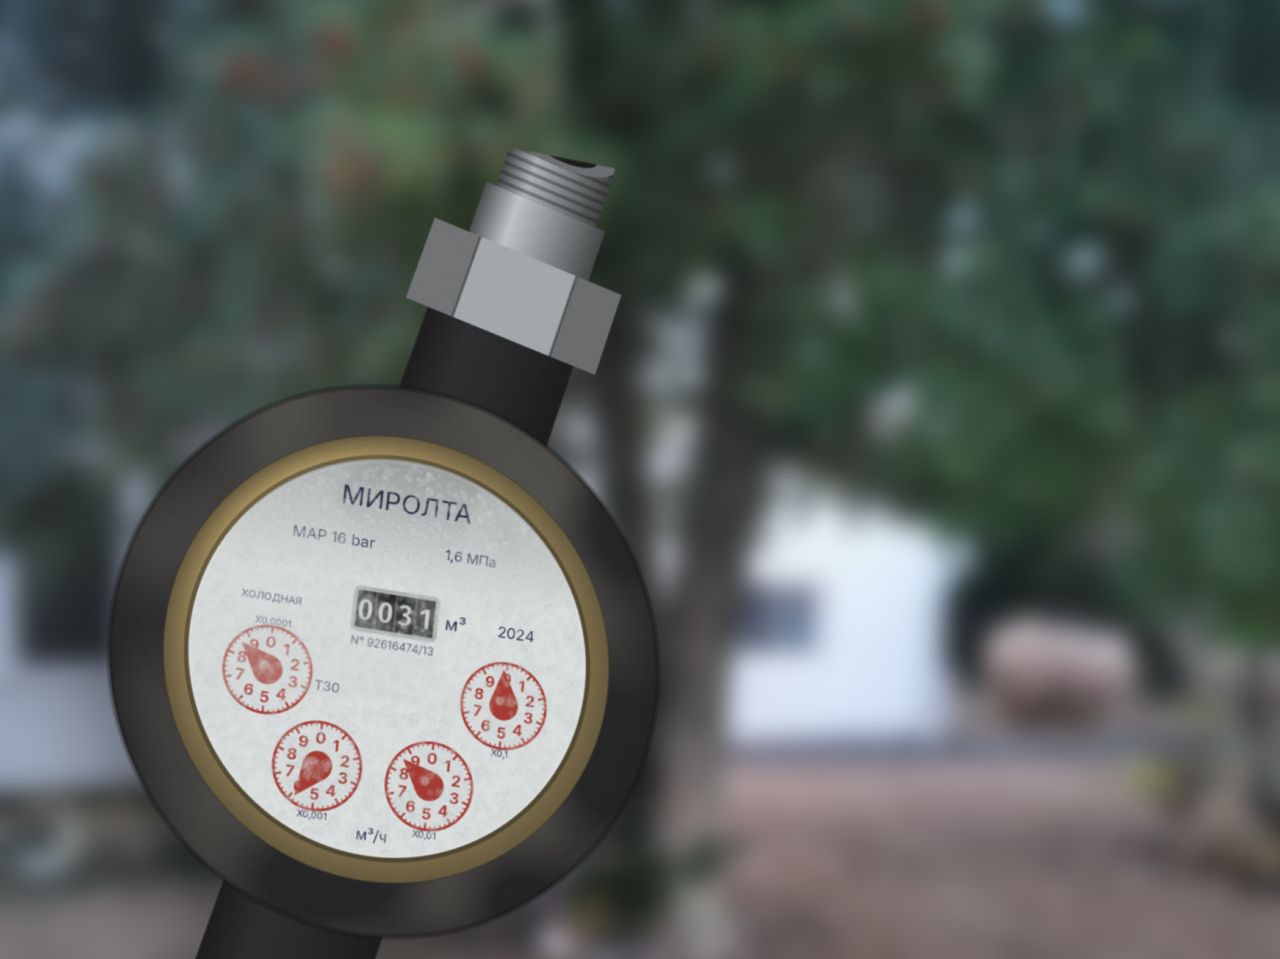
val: 30.9858
